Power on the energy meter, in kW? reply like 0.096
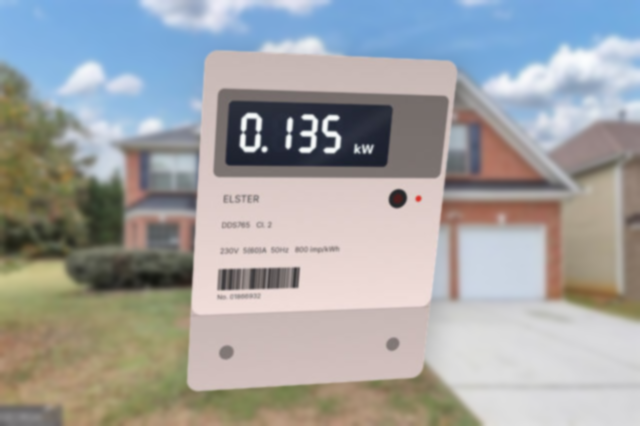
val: 0.135
